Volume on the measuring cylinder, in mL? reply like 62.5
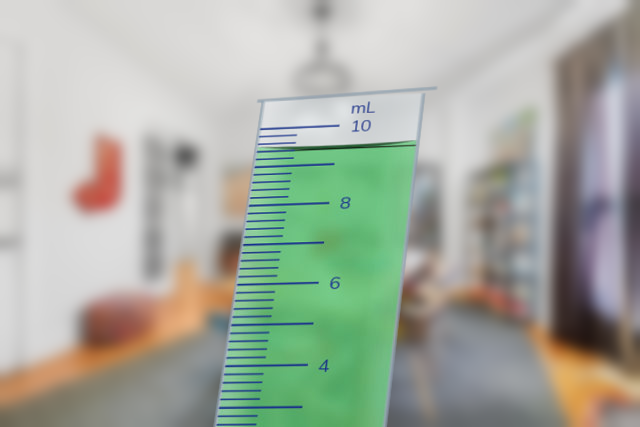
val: 9.4
